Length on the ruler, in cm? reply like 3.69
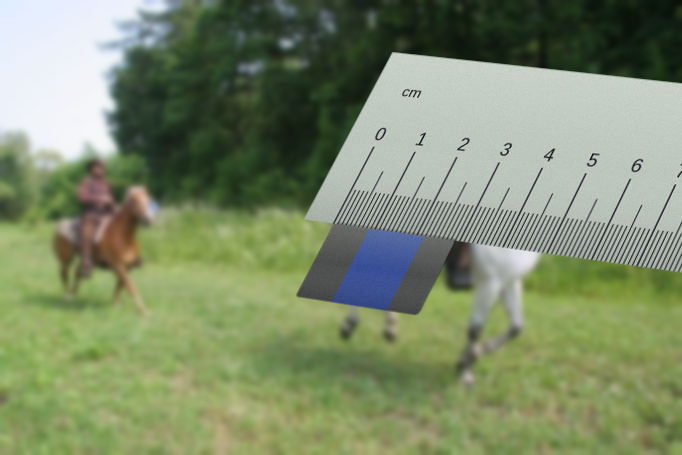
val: 2.9
